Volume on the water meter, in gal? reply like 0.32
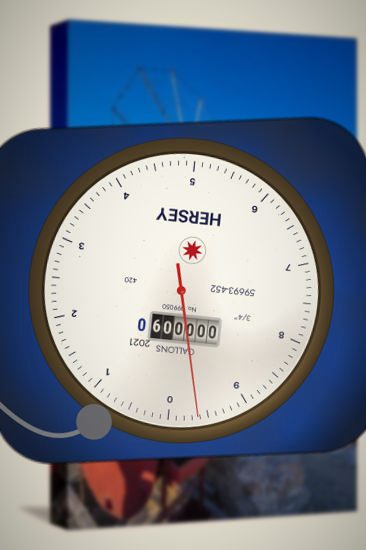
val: 89.6
